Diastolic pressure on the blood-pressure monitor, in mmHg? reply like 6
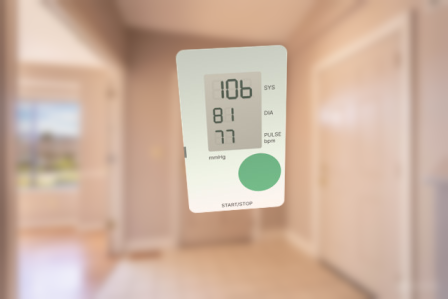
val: 81
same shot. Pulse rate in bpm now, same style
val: 77
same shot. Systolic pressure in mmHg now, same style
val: 106
